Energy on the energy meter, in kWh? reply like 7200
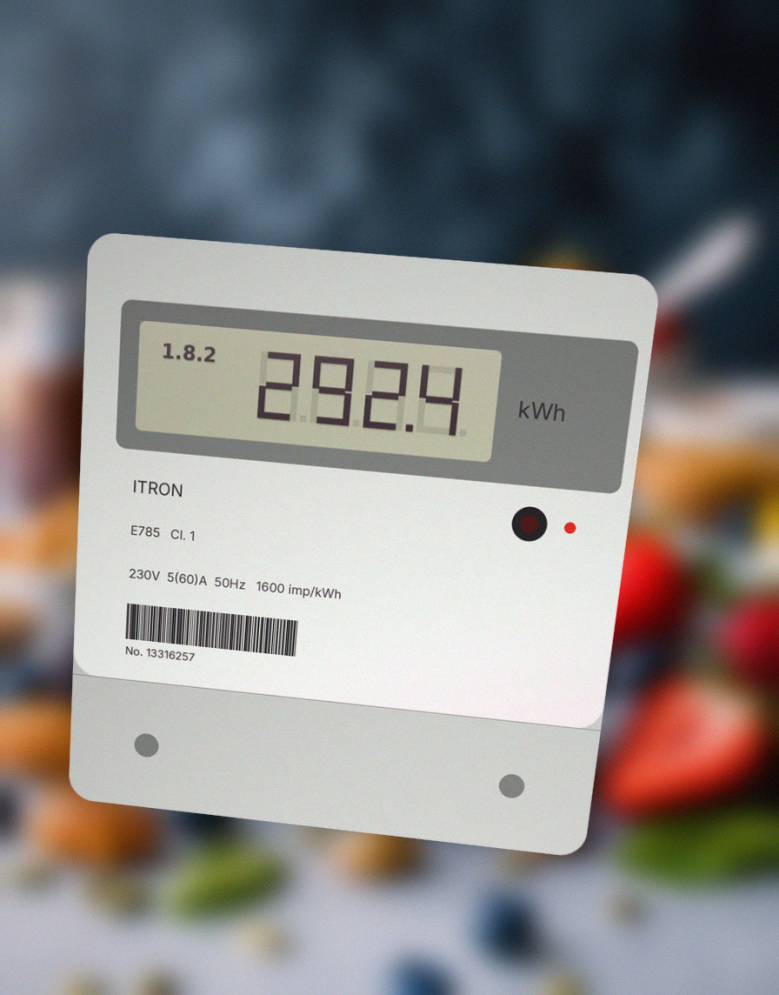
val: 292.4
